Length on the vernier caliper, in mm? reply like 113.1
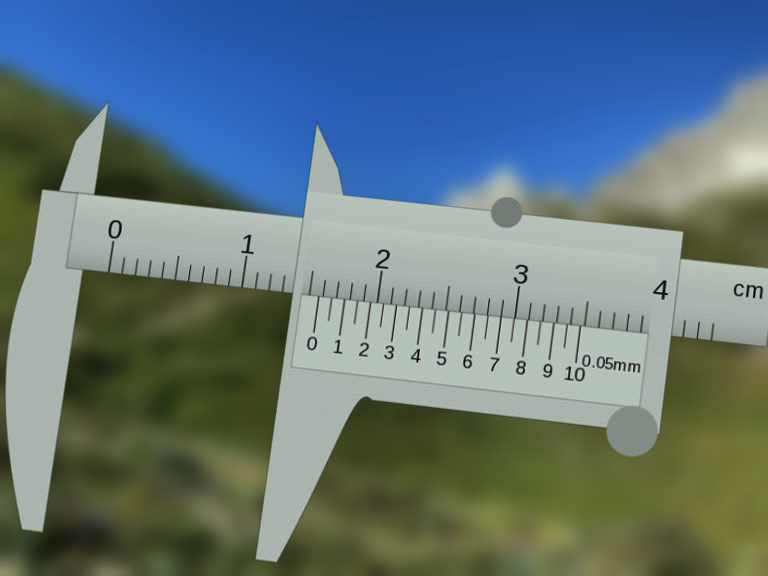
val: 15.7
